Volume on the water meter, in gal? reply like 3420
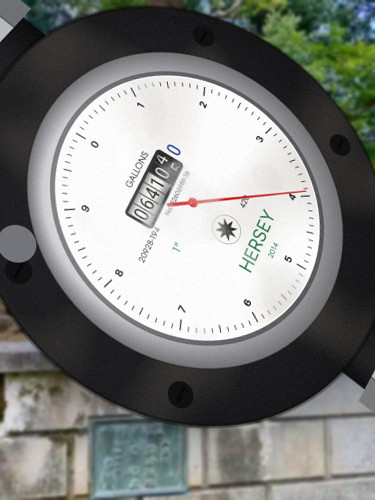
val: 641043.9
